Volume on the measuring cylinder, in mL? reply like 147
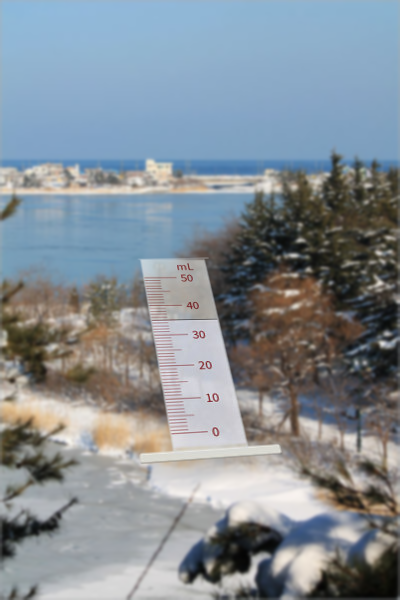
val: 35
